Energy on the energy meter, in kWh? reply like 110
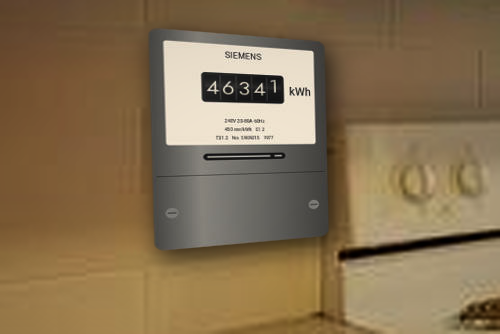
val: 46341
